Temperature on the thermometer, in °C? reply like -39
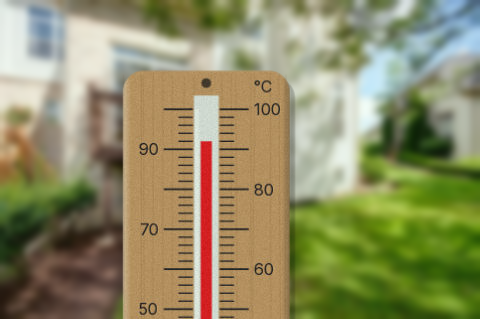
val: 92
